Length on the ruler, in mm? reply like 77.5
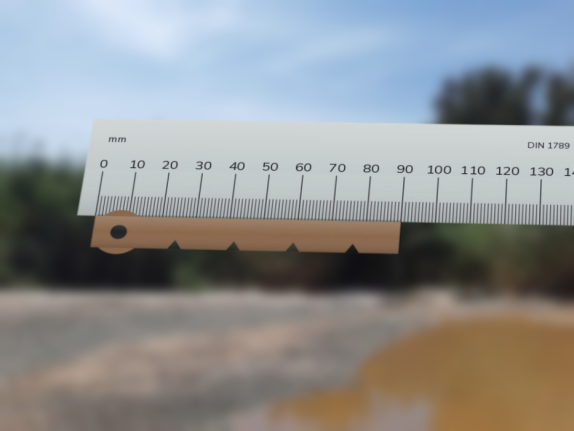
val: 90
